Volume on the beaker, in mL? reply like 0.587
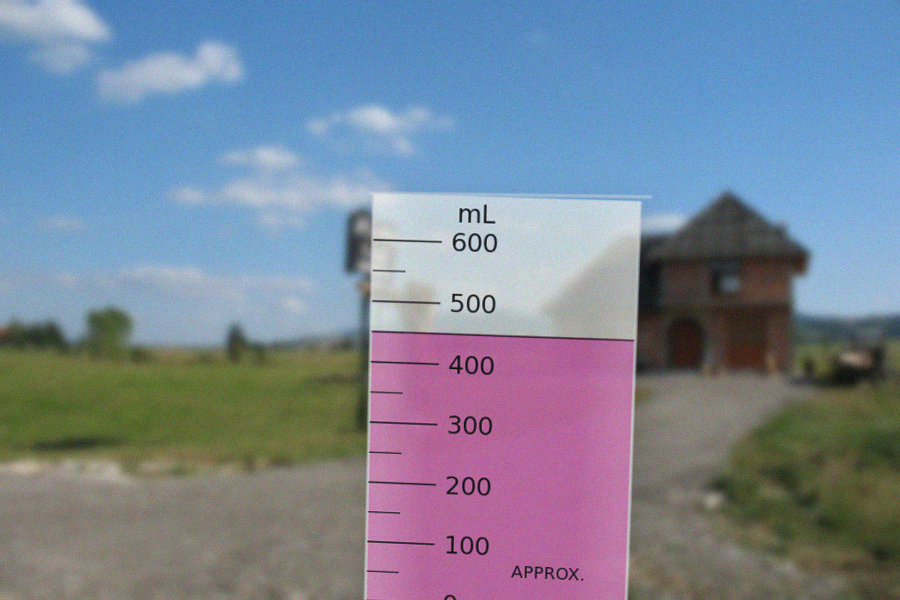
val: 450
